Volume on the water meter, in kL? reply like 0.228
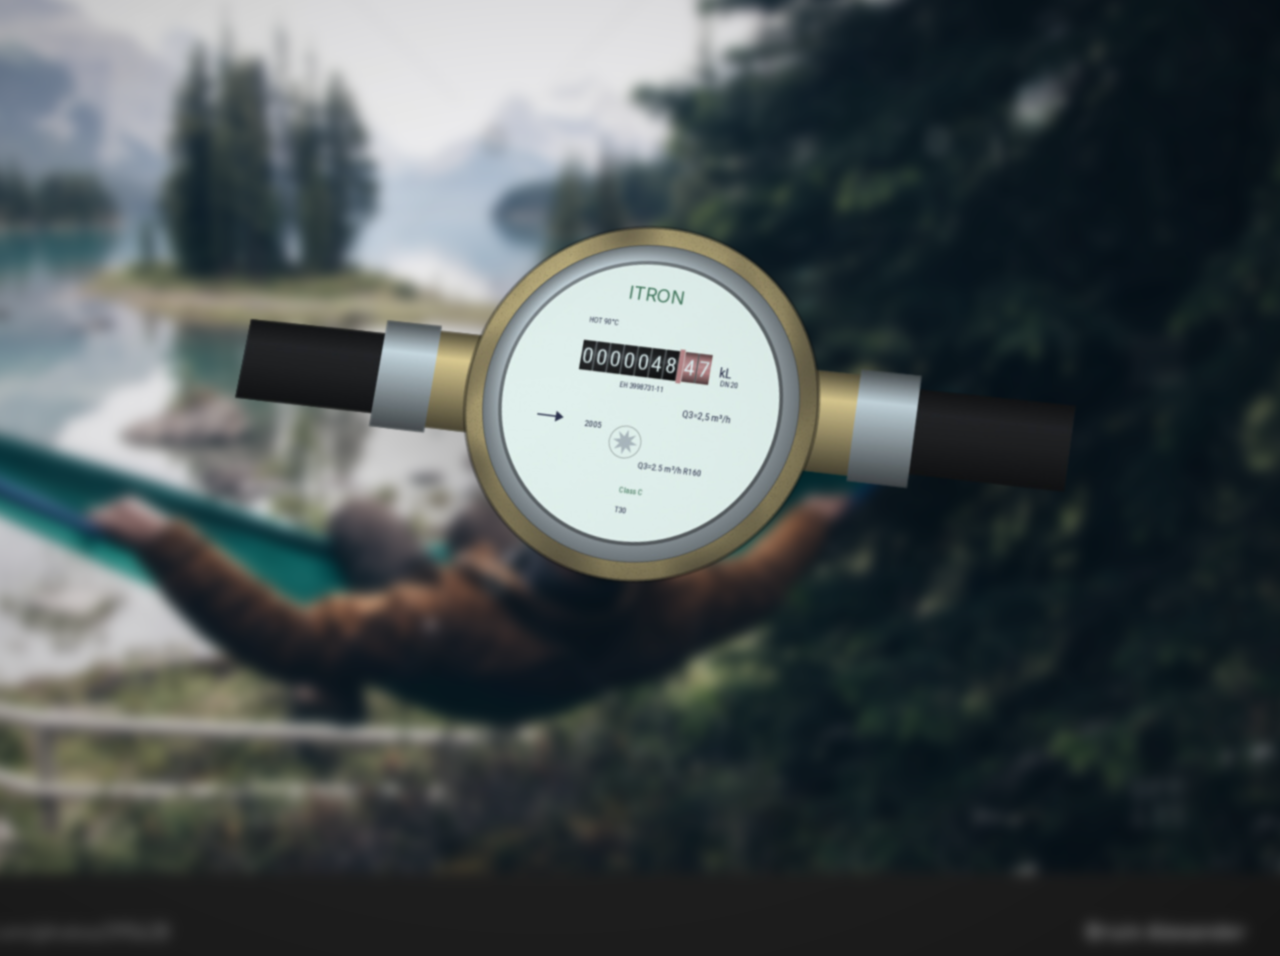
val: 48.47
